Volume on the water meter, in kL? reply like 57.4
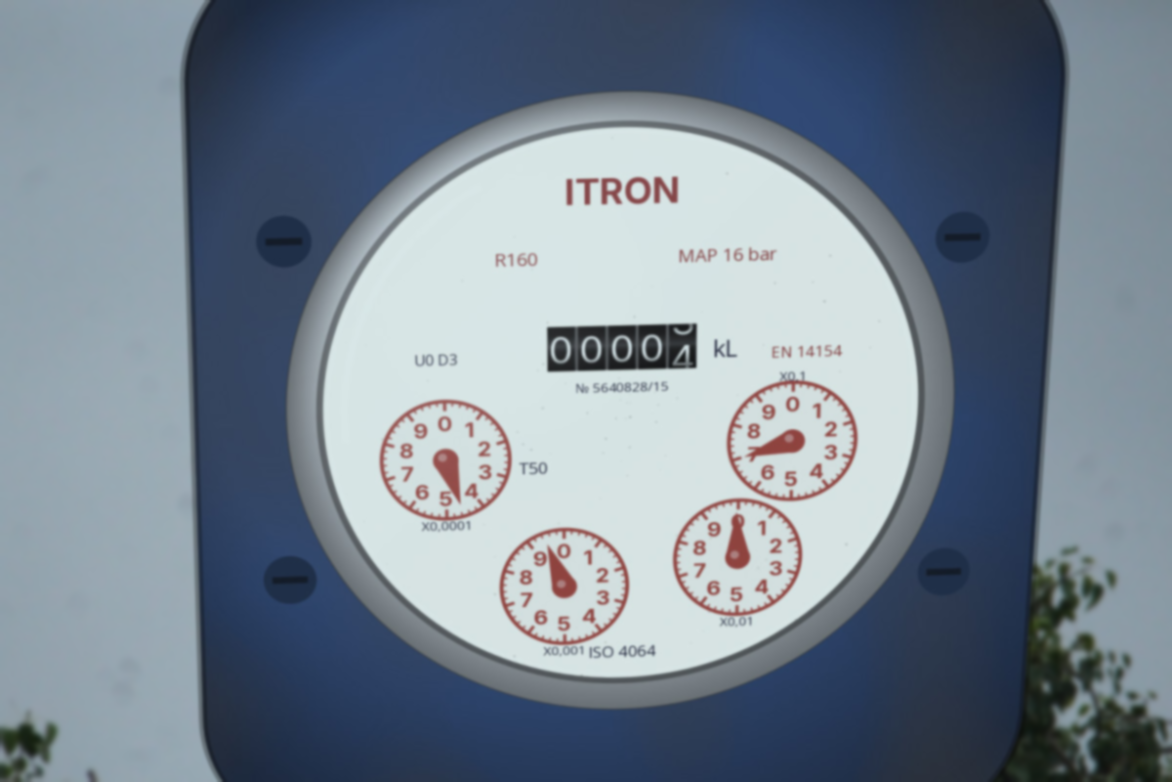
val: 3.6994
